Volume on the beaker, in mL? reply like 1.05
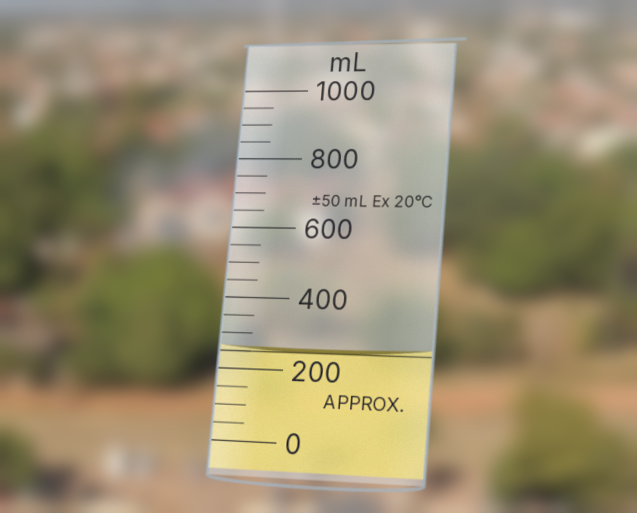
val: 250
